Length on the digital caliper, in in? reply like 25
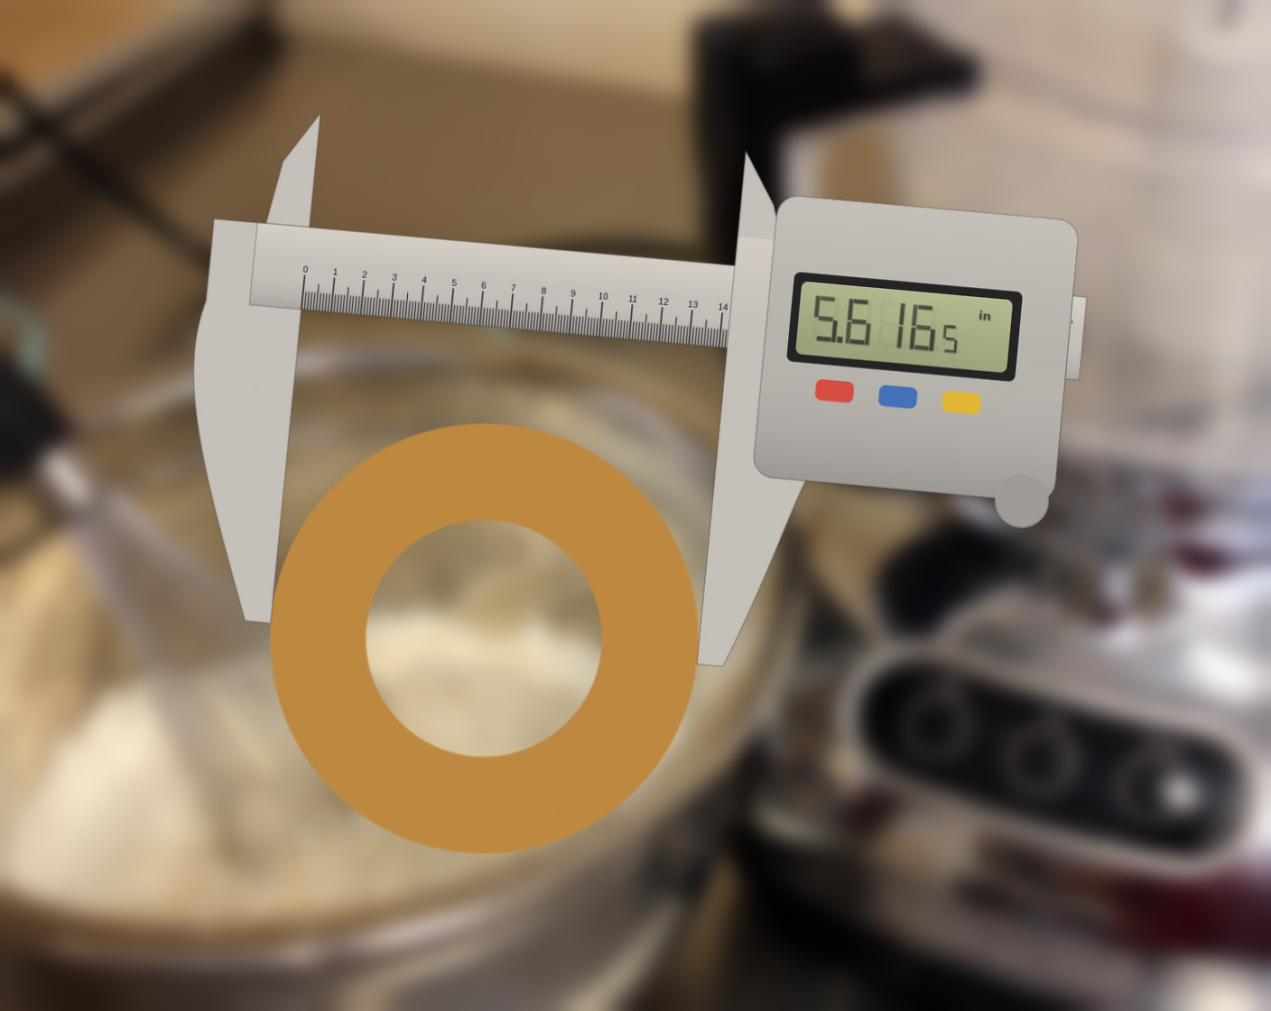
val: 5.6165
